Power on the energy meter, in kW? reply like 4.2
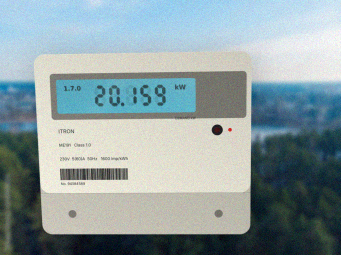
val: 20.159
